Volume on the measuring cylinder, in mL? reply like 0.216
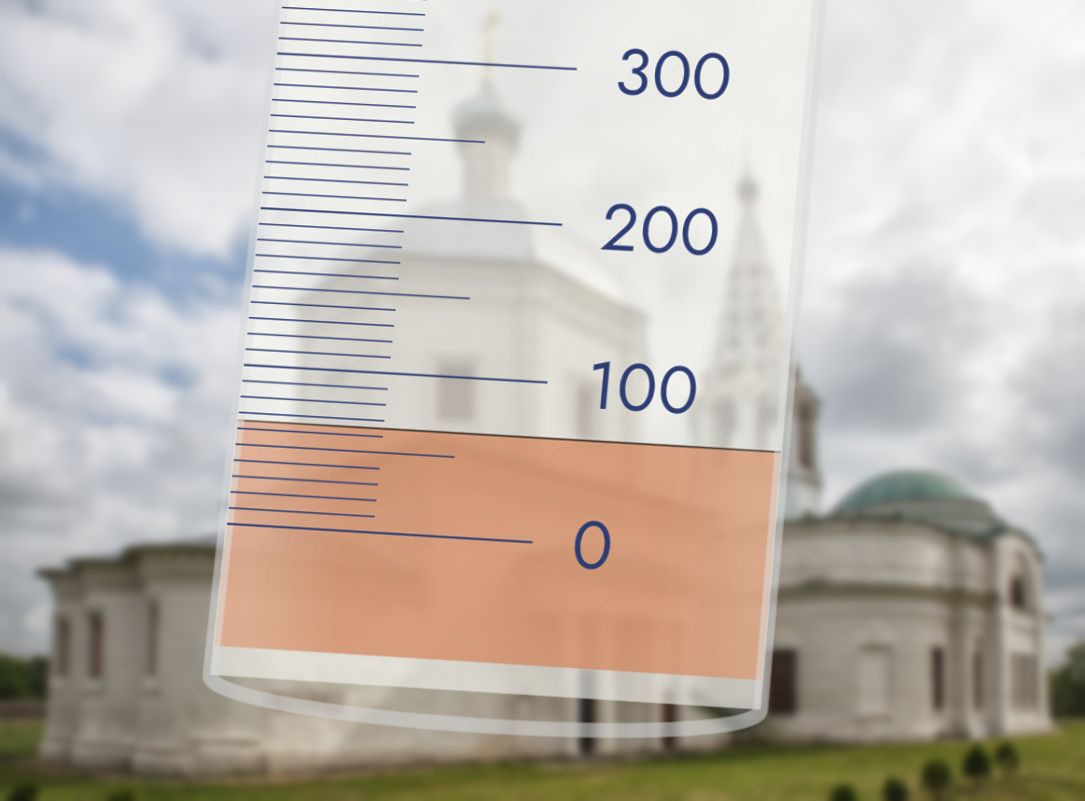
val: 65
